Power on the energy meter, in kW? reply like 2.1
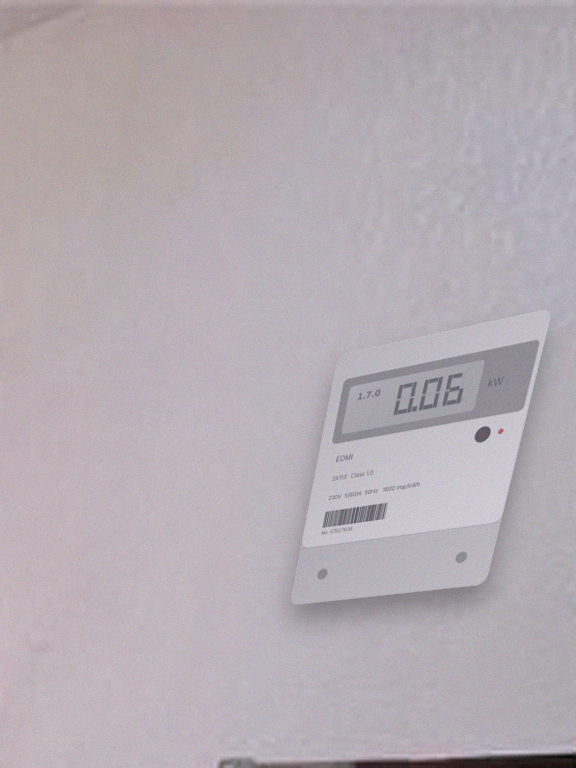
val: 0.06
